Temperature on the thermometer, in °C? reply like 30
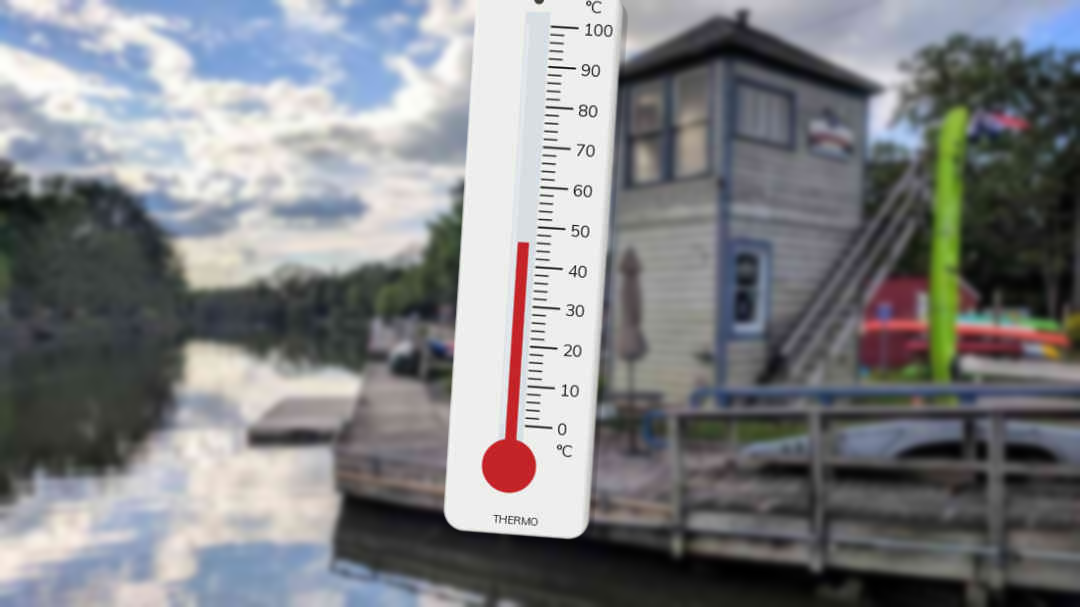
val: 46
